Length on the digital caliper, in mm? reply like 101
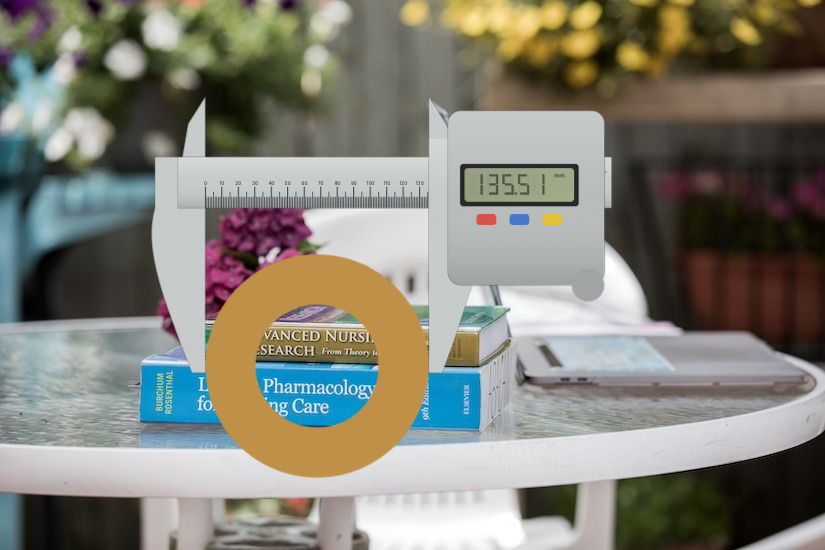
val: 135.51
